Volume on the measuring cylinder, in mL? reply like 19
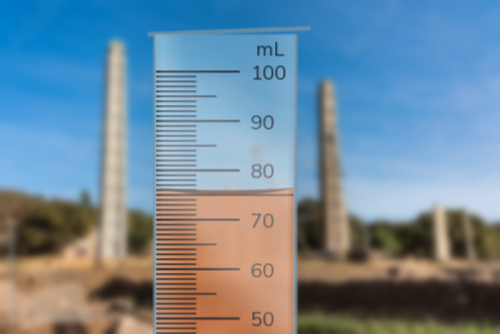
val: 75
